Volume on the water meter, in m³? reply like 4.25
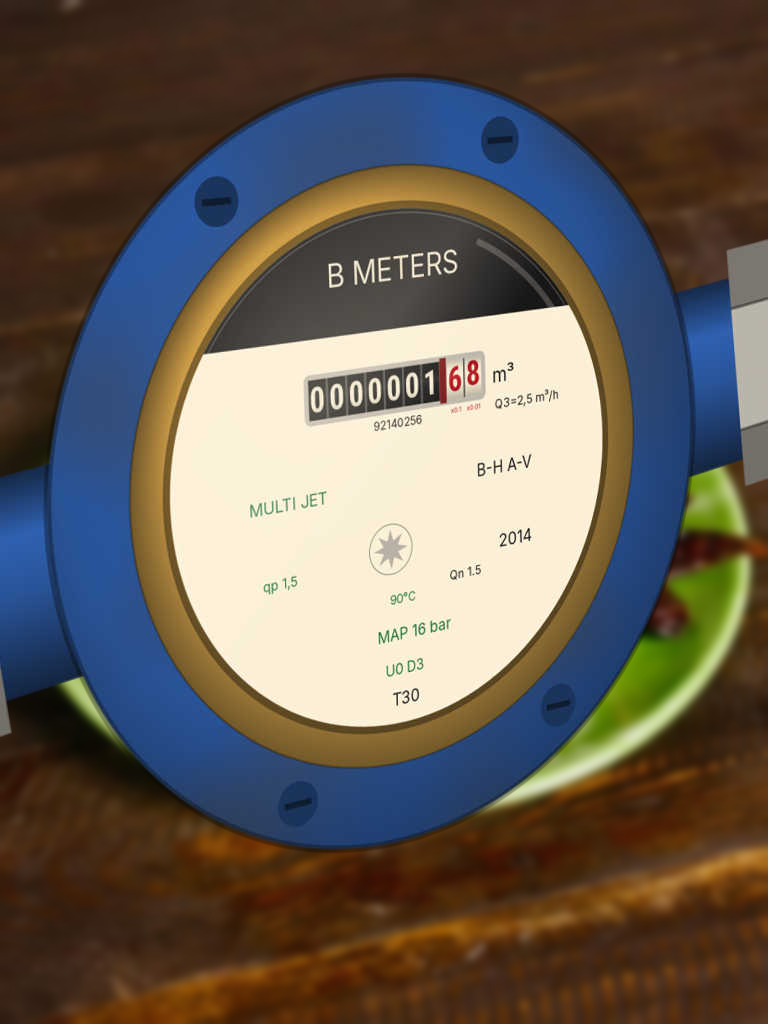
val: 1.68
